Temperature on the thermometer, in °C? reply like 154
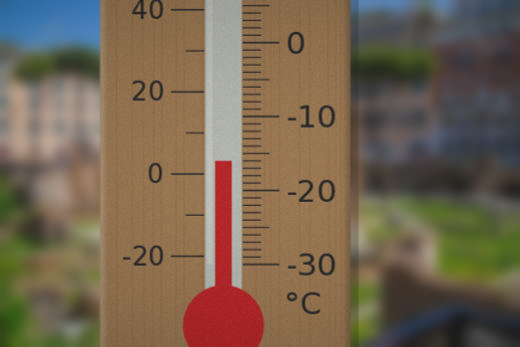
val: -16
